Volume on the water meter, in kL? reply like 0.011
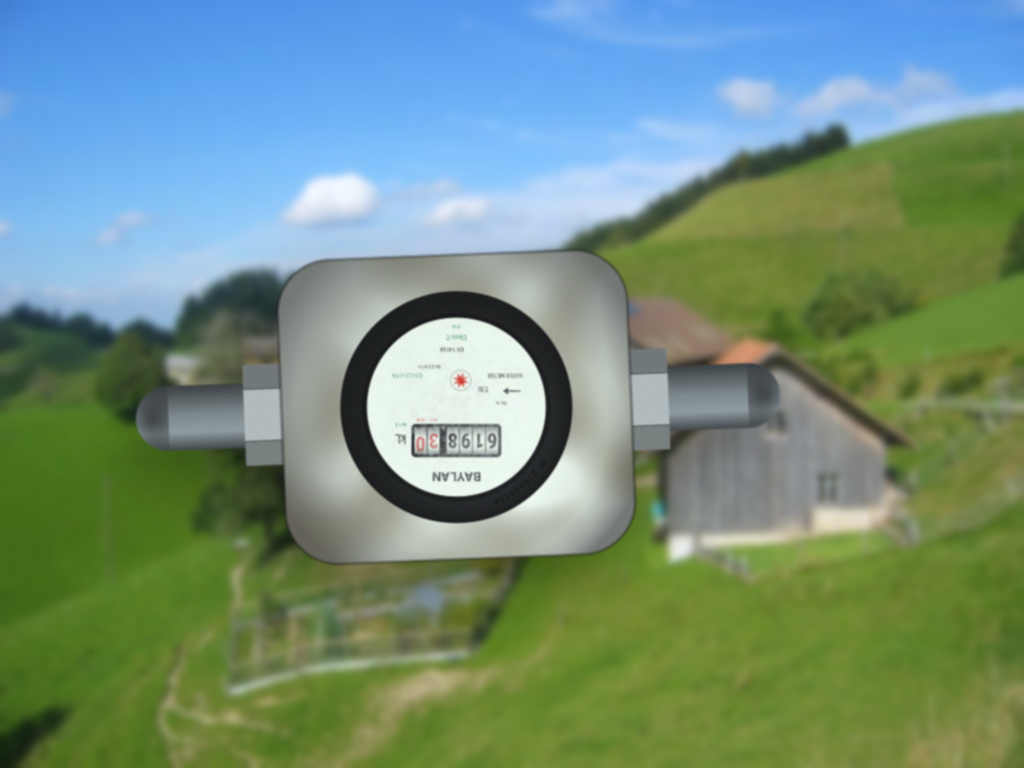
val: 6198.30
